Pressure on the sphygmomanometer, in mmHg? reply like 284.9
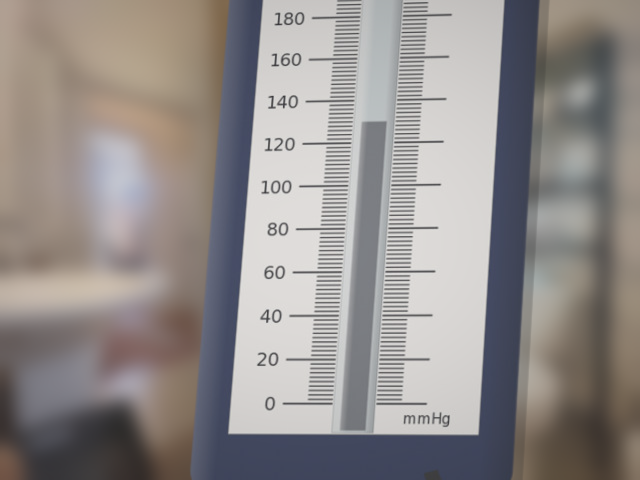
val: 130
